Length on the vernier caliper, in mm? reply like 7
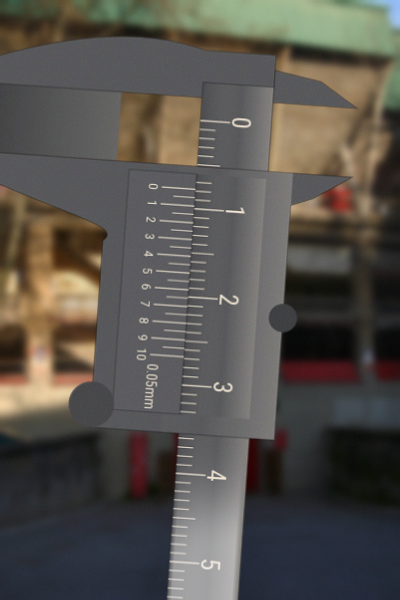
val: 7.8
